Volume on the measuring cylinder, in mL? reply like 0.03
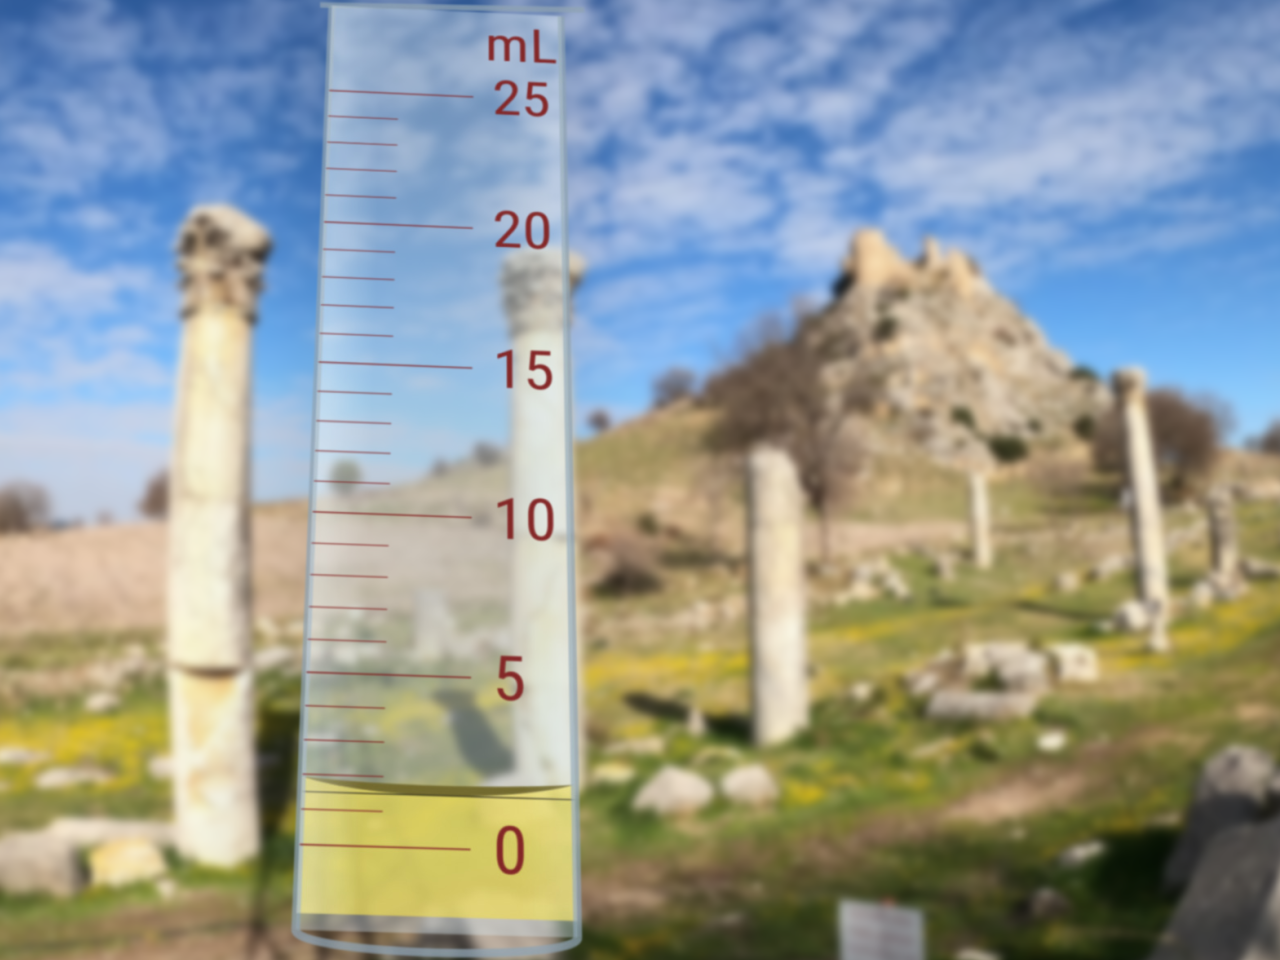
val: 1.5
